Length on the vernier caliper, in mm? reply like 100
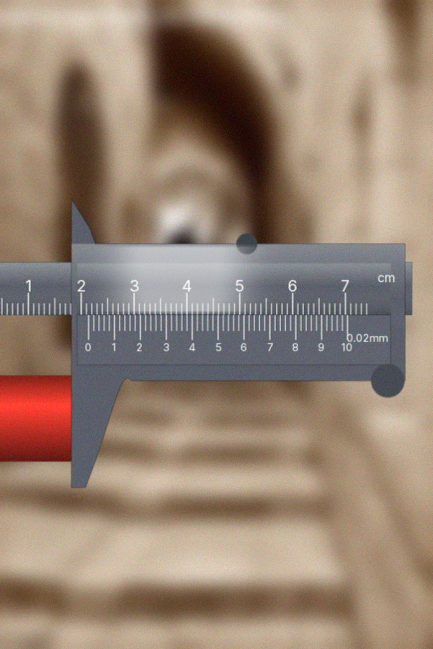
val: 21.4
